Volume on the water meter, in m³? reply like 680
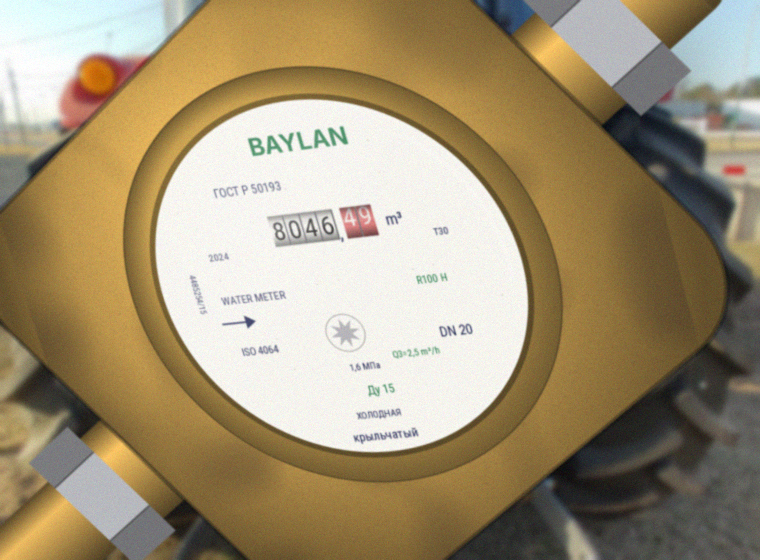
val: 8046.49
